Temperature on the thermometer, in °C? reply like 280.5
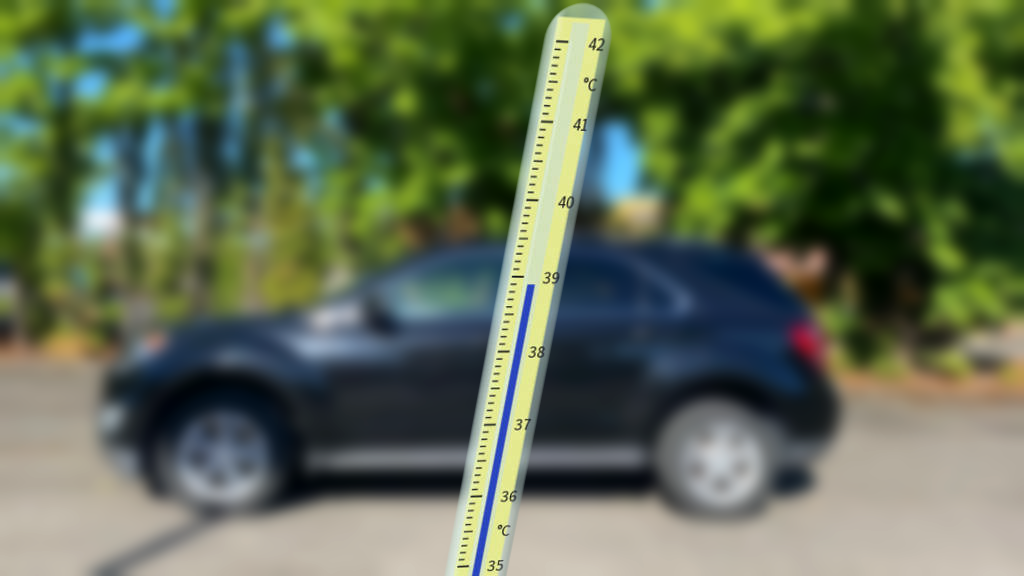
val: 38.9
